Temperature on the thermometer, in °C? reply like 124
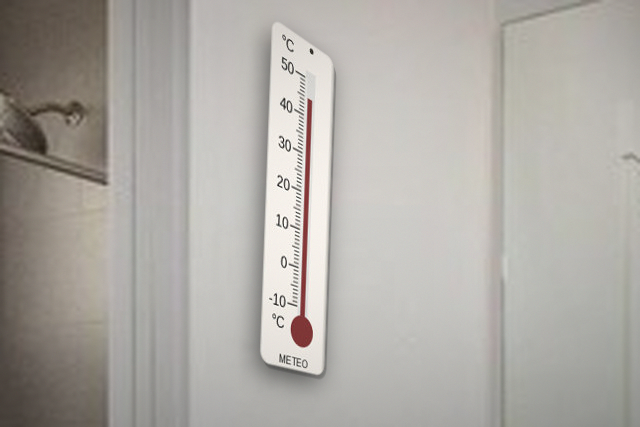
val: 45
